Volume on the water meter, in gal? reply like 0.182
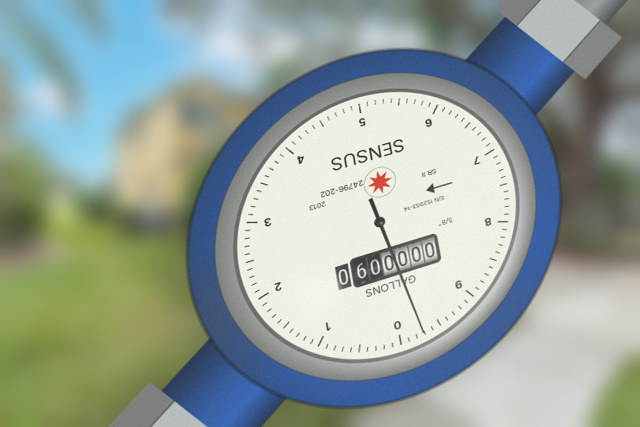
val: 89.7
